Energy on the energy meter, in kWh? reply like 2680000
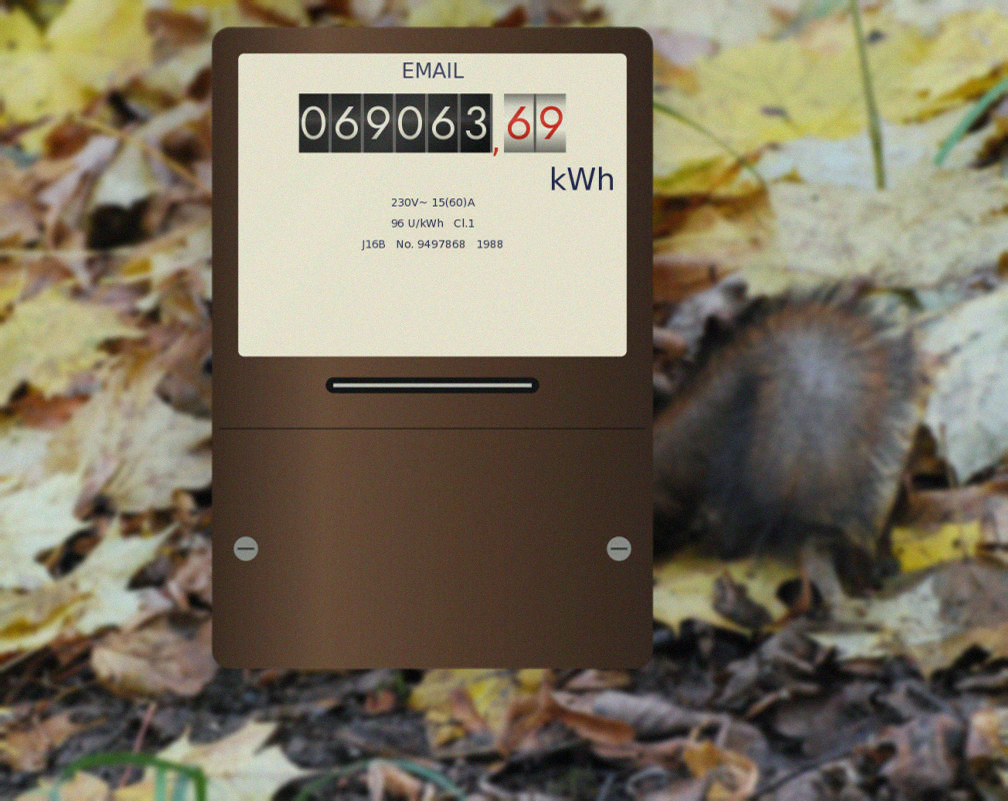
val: 69063.69
